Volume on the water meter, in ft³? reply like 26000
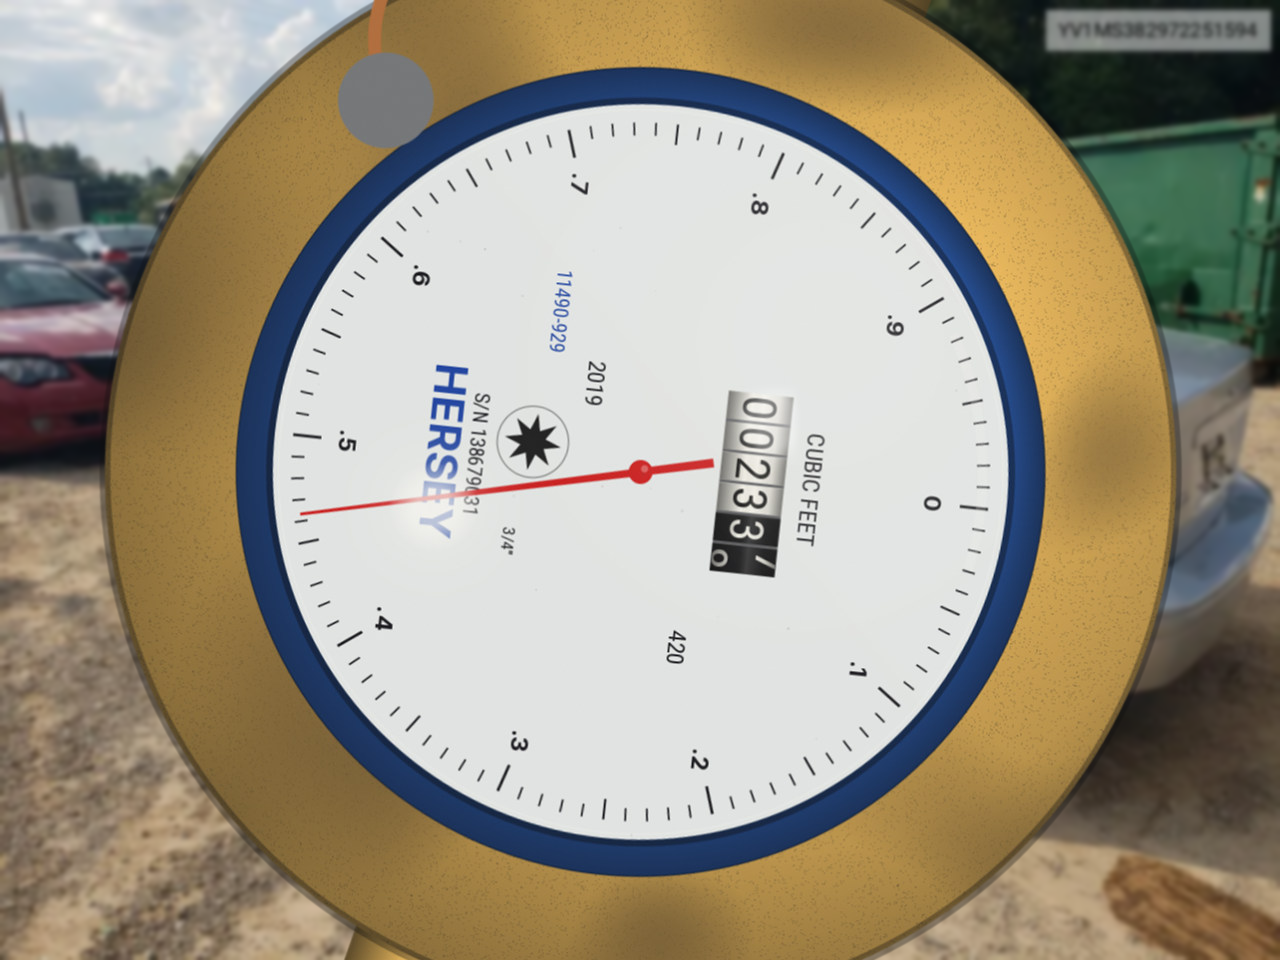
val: 2337.46
